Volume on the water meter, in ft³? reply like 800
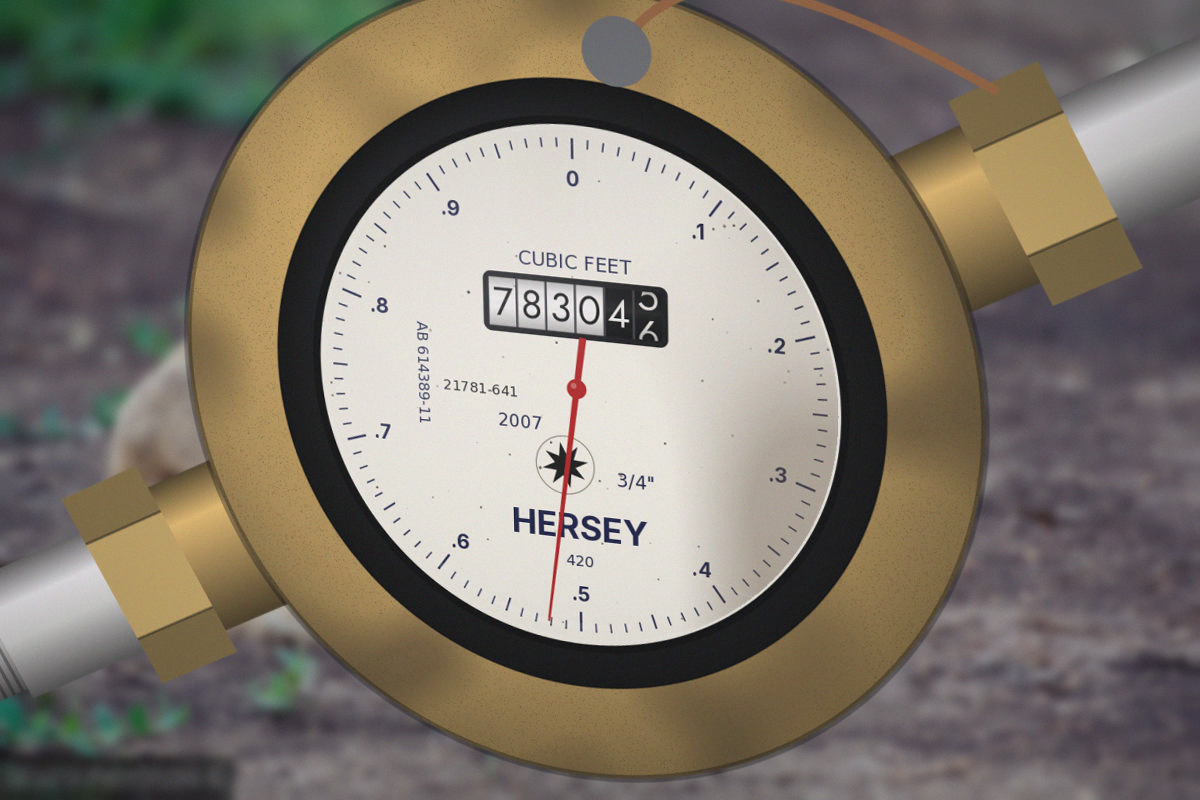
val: 783045.52
